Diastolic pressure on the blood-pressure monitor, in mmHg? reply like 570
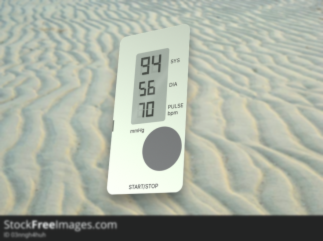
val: 56
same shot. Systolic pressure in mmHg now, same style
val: 94
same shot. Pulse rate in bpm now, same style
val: 70
